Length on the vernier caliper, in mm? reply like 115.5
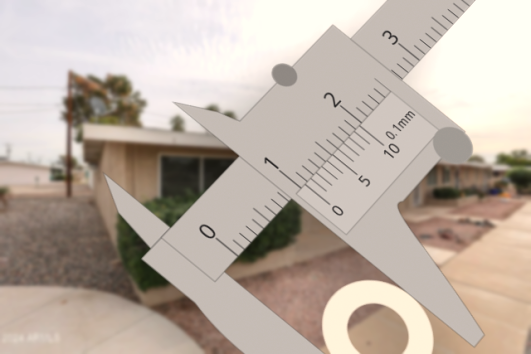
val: 10.6
